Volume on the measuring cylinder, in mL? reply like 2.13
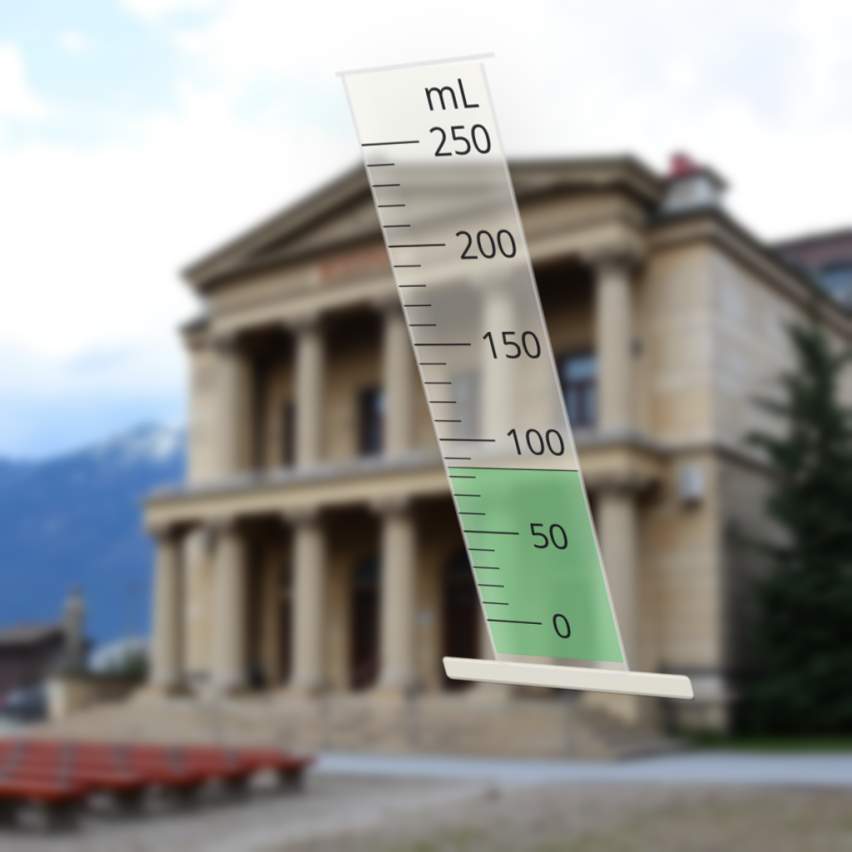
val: 85
